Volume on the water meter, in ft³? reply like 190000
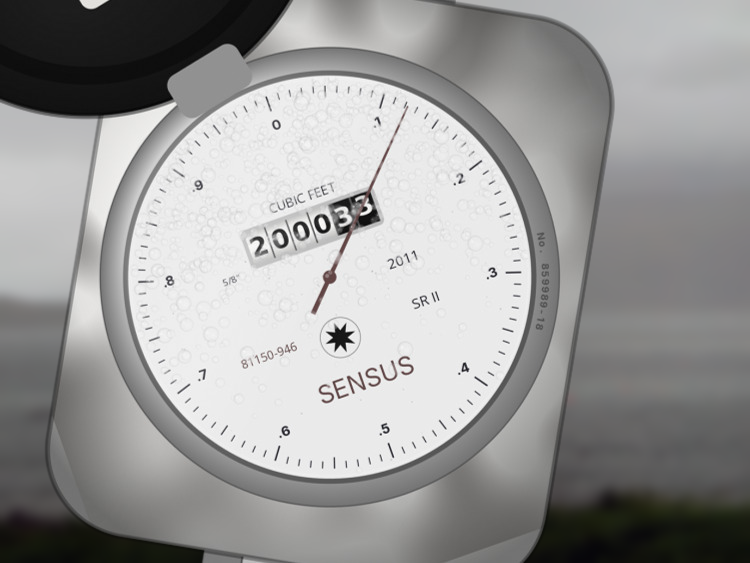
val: 200033.12
